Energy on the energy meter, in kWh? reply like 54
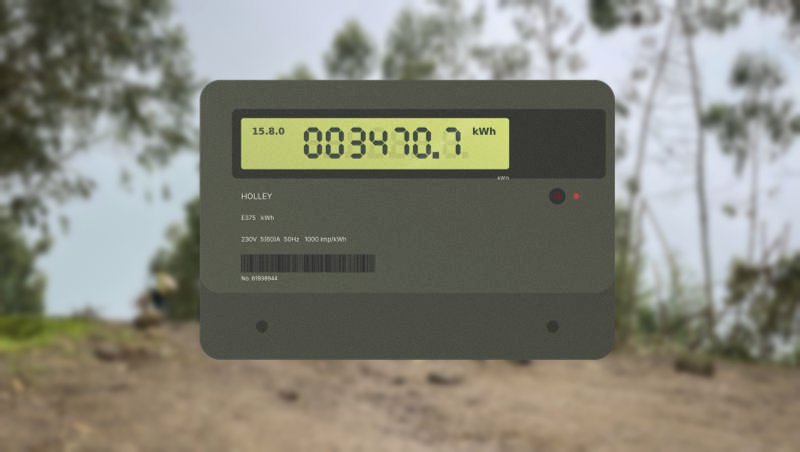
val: 3470.7
